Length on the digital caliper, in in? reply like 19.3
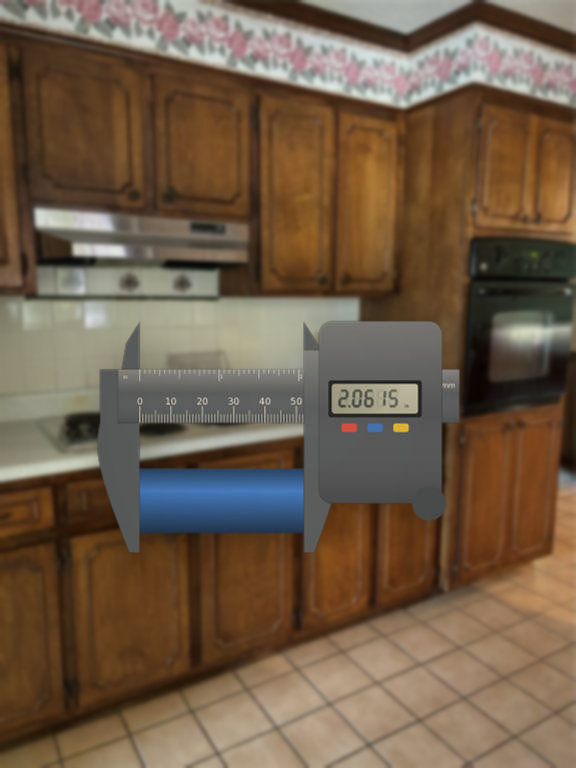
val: 2.0615
